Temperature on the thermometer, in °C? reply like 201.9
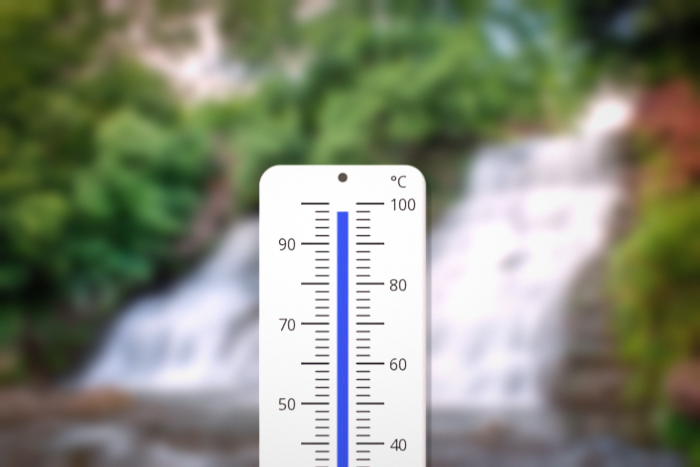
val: 98
